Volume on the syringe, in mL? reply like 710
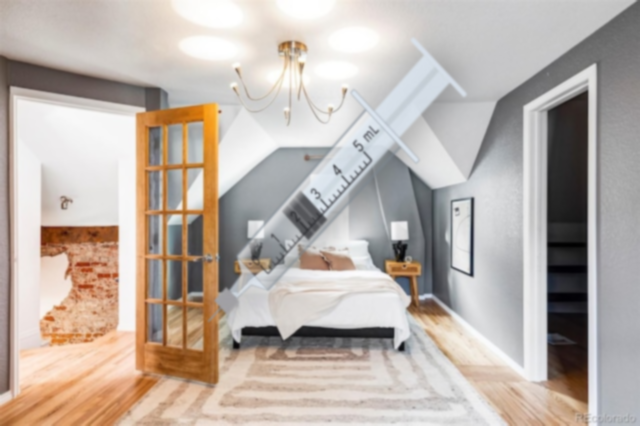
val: 1.8
